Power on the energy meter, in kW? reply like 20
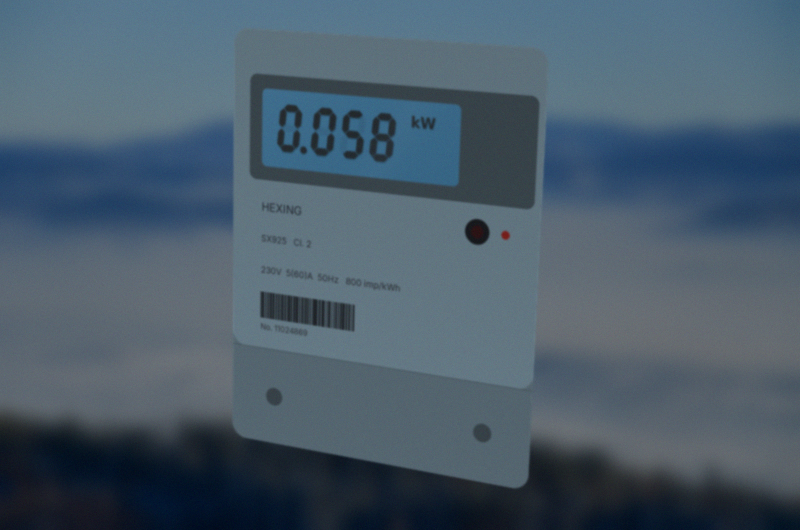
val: 0.058
